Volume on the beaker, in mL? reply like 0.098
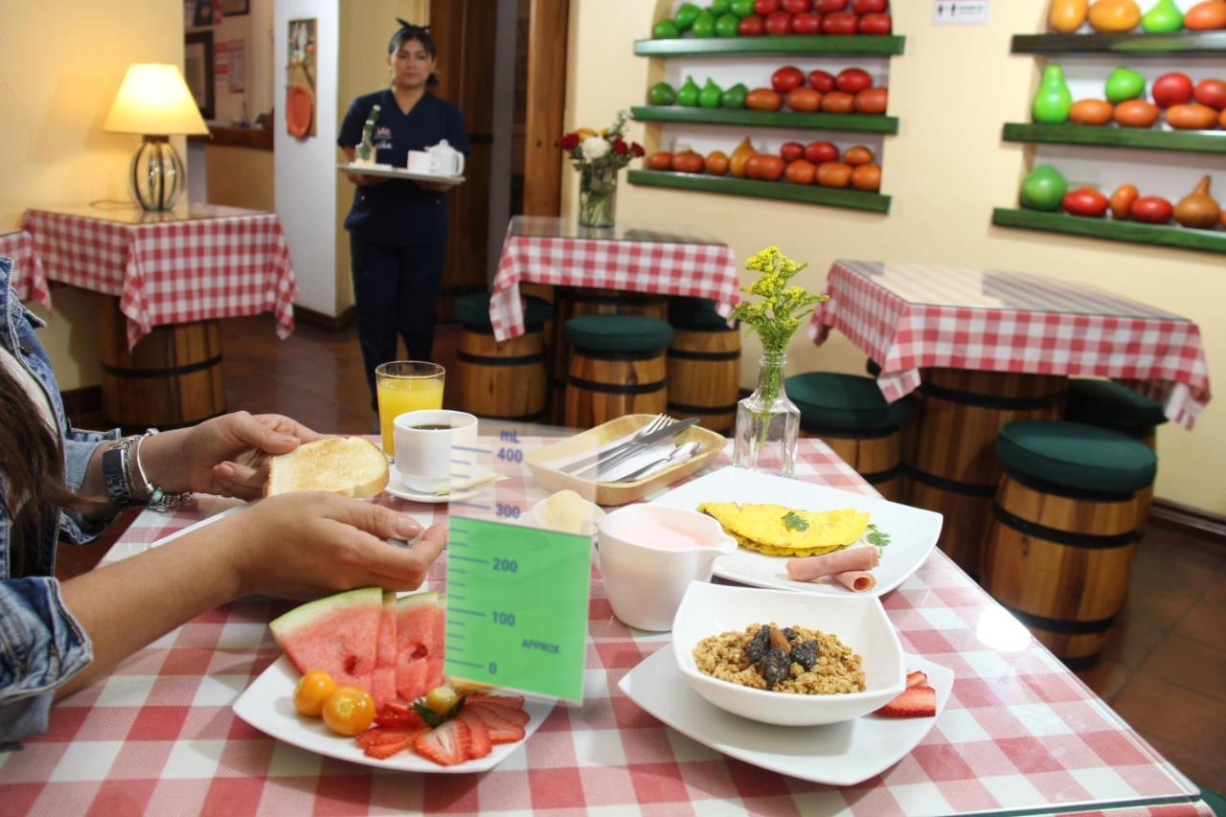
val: 275
